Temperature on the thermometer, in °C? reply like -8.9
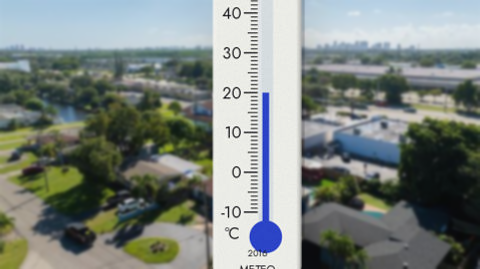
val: 20
